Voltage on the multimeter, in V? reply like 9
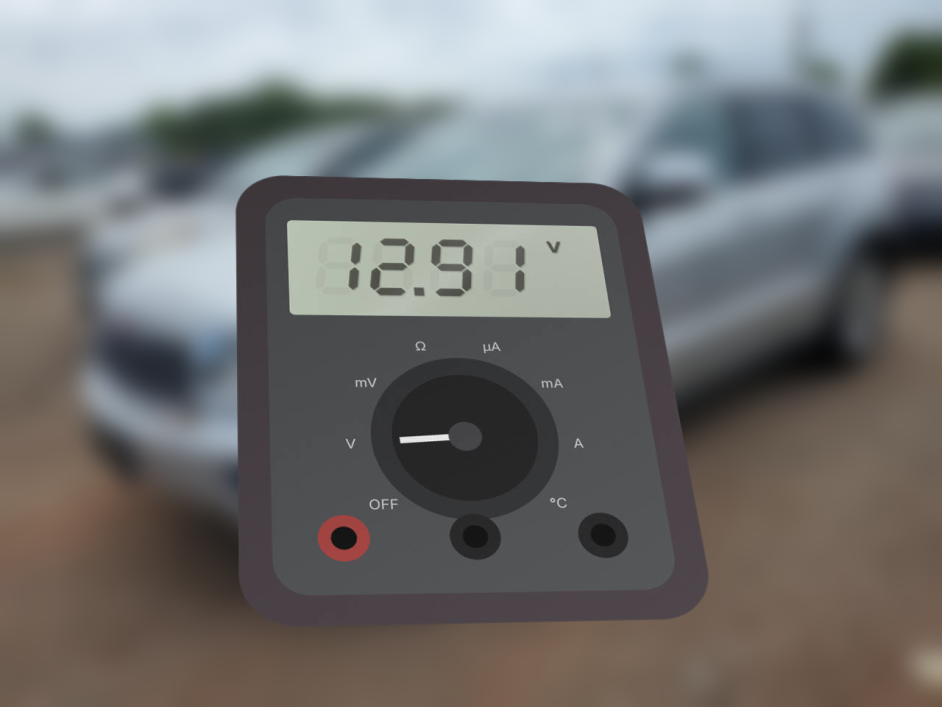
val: 12.91
